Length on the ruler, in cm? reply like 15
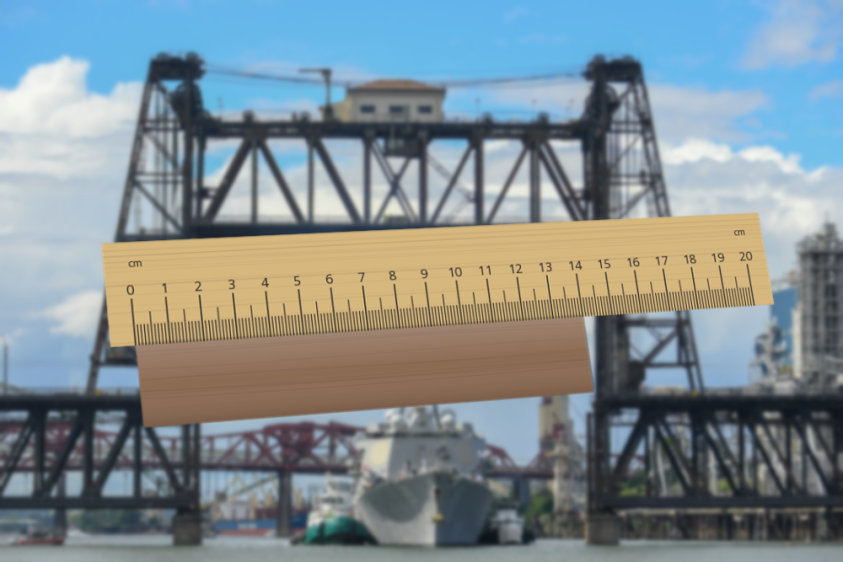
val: 14
